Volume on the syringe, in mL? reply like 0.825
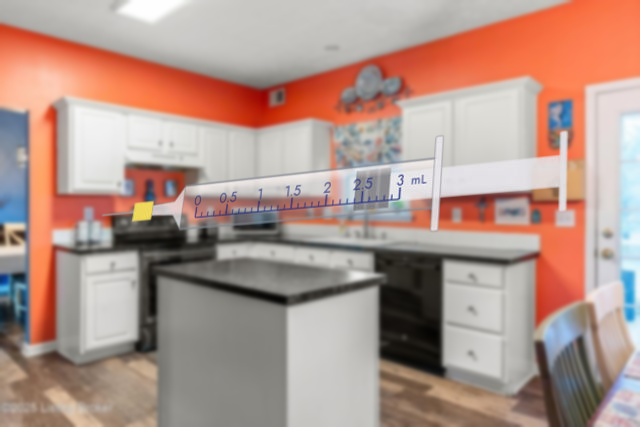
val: 2.4
